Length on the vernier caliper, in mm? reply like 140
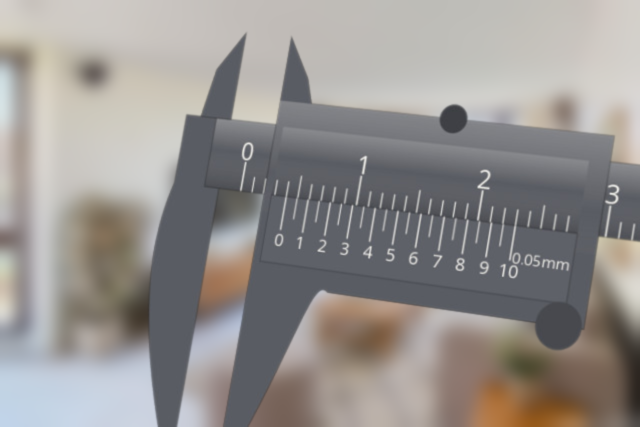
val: 4.0
